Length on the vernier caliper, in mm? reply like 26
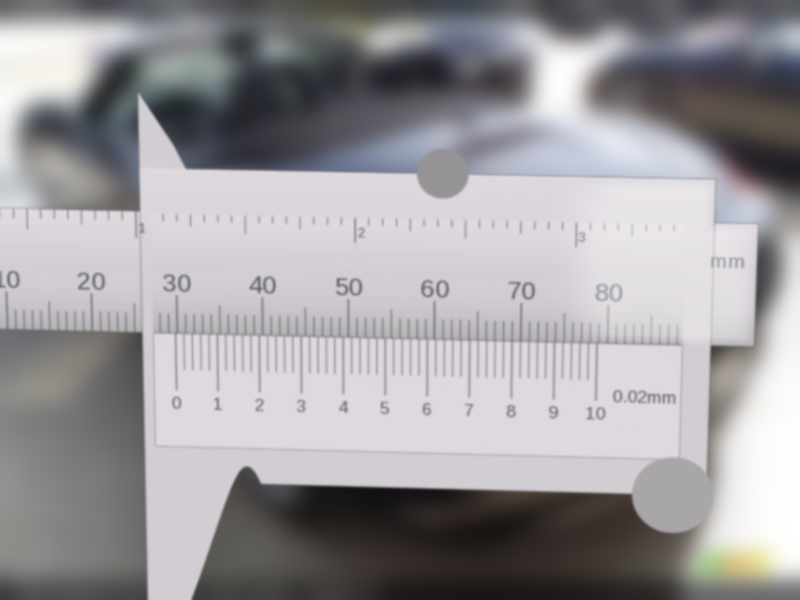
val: 29.8
